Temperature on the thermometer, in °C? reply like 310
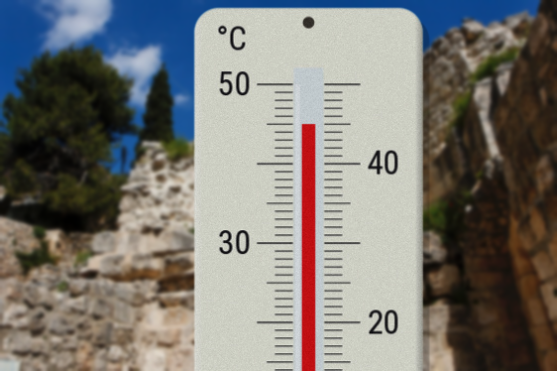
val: 45
